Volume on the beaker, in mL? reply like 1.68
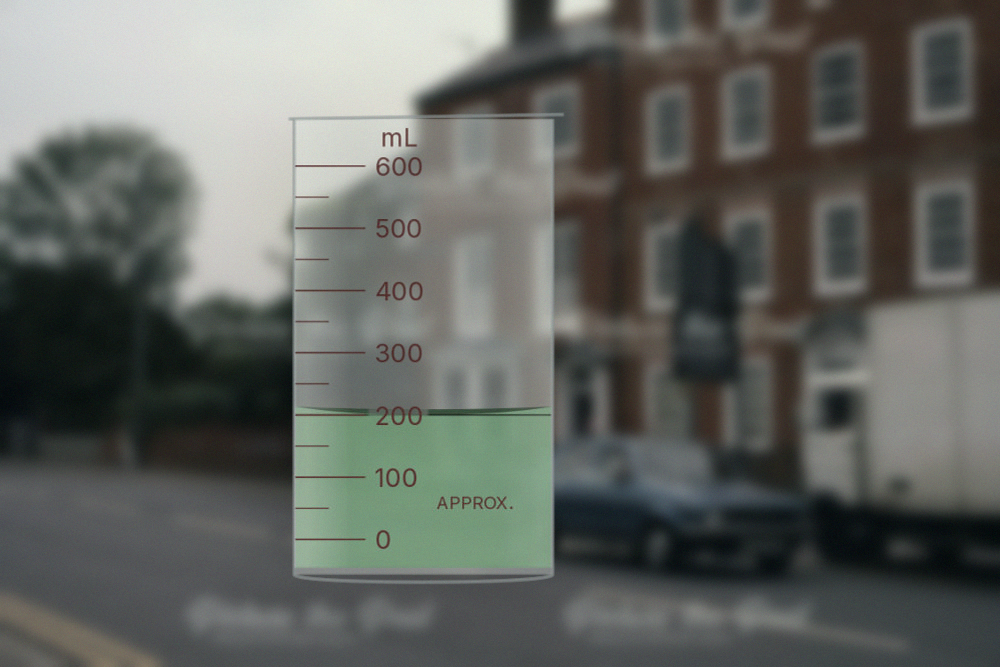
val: 200
